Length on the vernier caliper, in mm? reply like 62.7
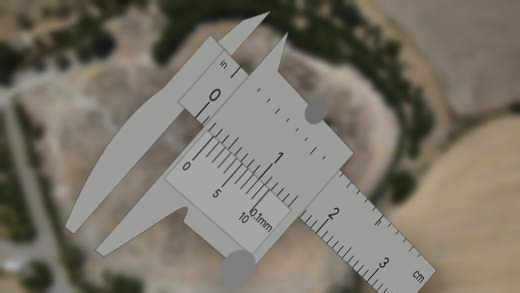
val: 2.8
